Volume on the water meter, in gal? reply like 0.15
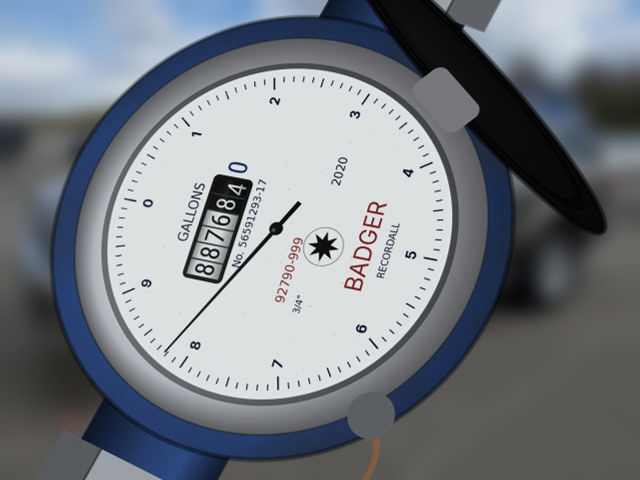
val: 8876838.2
